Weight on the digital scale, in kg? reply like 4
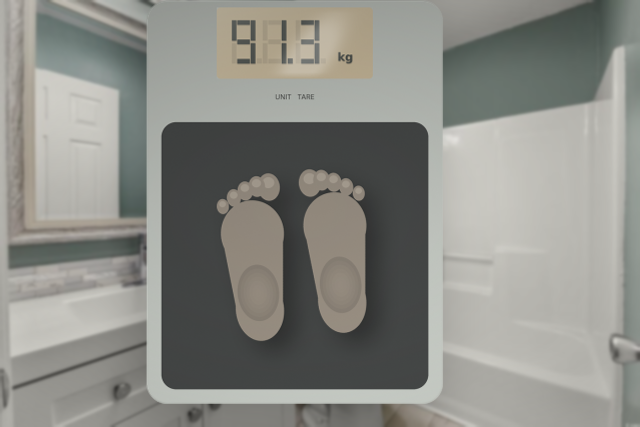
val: 91.3
